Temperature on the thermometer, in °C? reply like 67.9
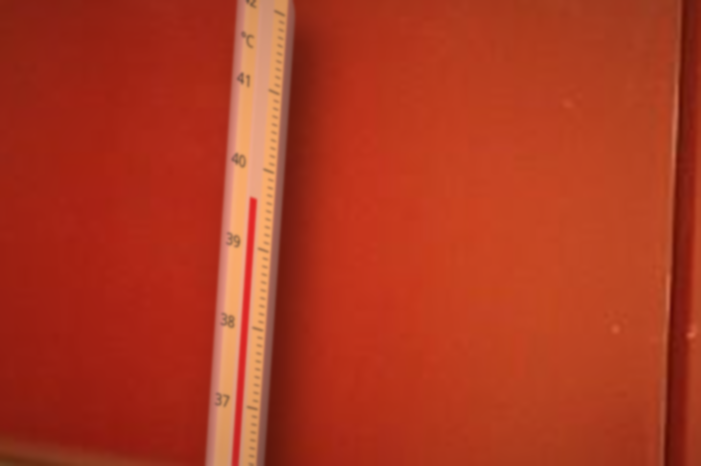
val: 39.6
